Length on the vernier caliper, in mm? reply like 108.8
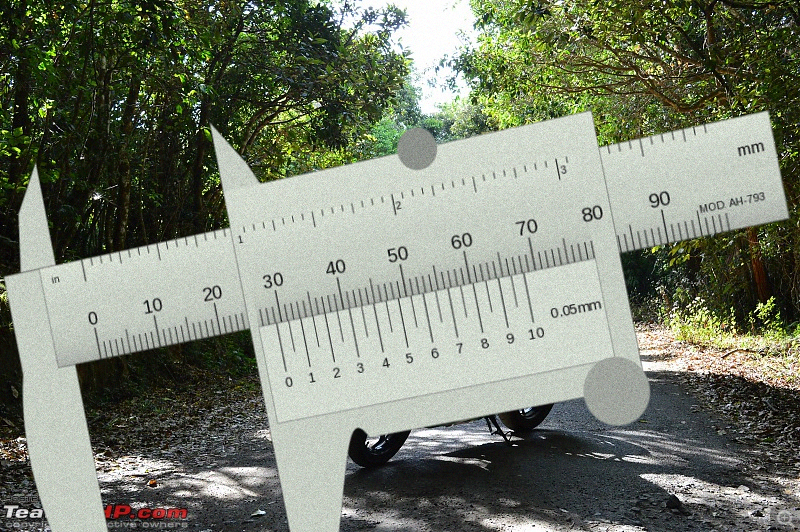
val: 29.2
